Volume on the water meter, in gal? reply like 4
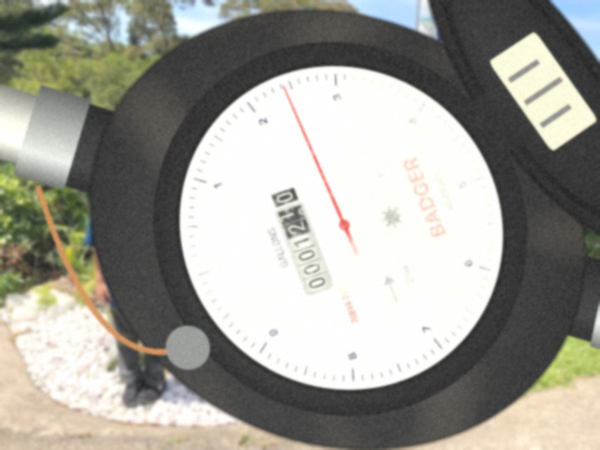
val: 1212.4
